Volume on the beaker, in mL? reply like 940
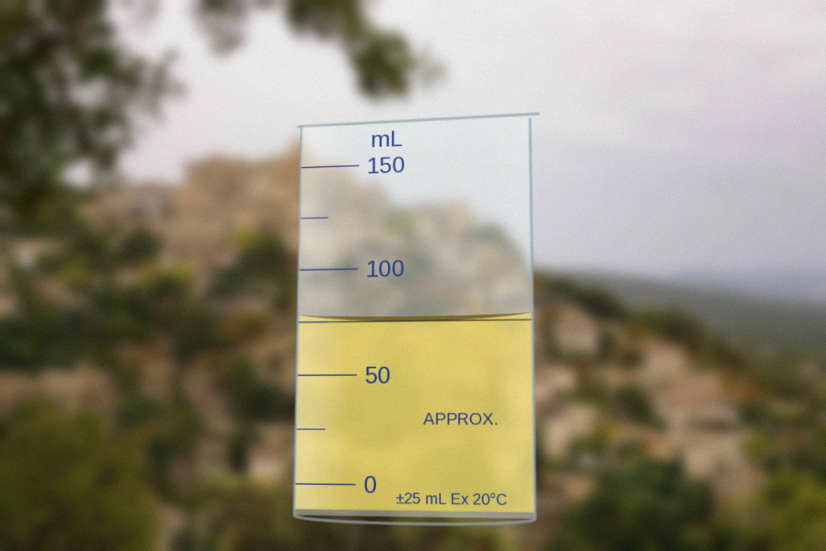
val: 75
